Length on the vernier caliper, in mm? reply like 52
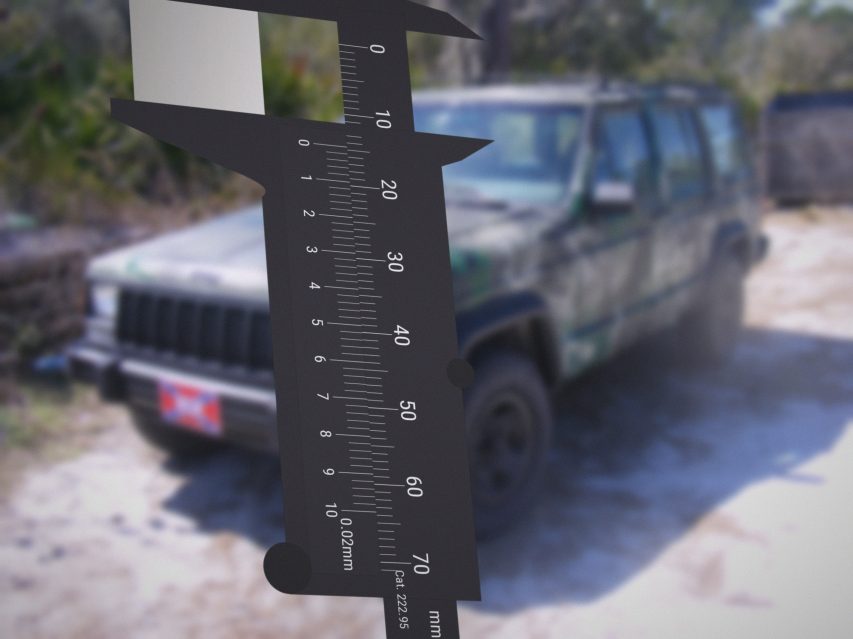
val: 14.6
